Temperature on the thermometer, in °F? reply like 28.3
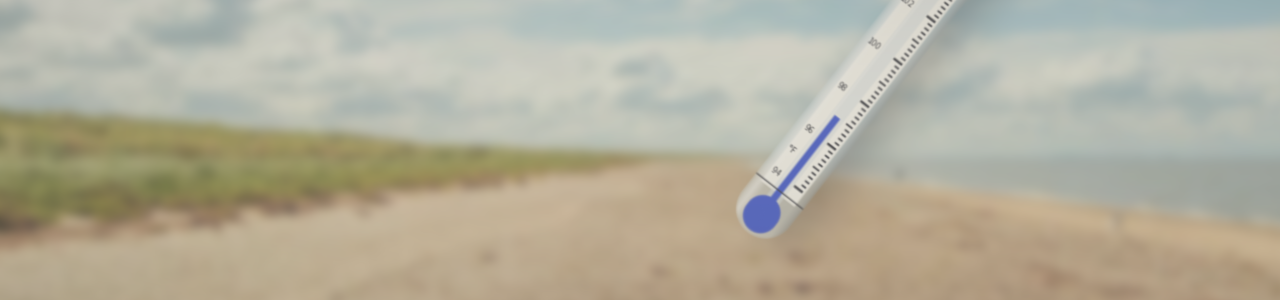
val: 97
